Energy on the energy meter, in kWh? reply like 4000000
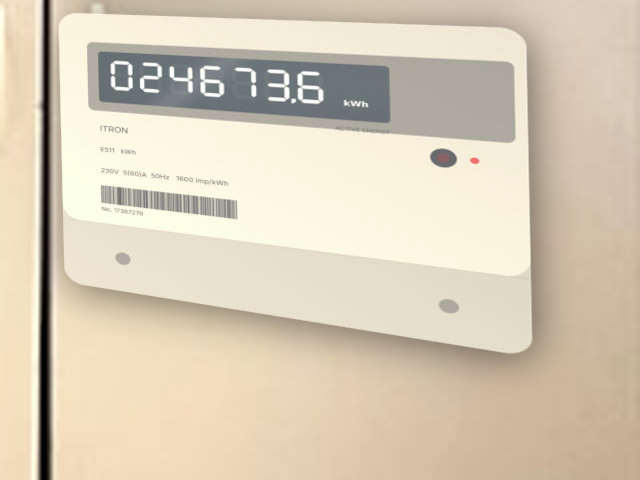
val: 24673.6
